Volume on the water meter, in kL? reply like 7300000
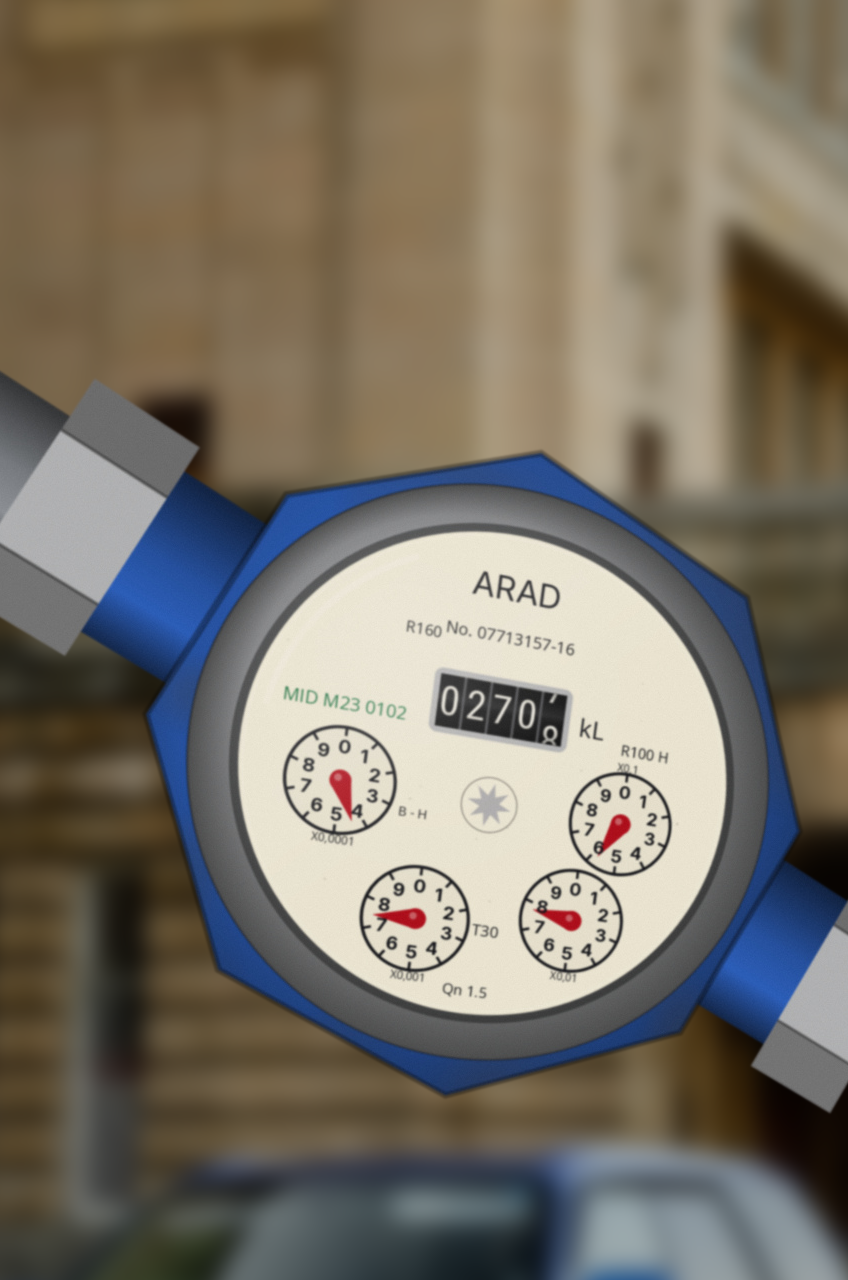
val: 2707.5774
